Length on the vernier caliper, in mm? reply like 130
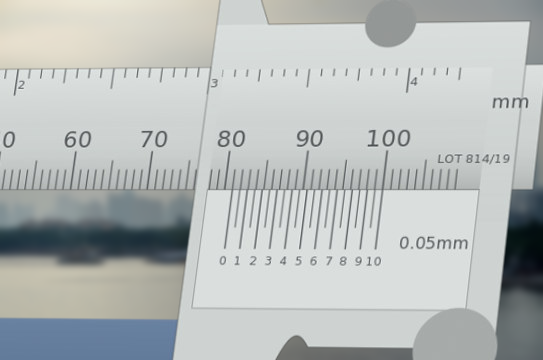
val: 81.0
